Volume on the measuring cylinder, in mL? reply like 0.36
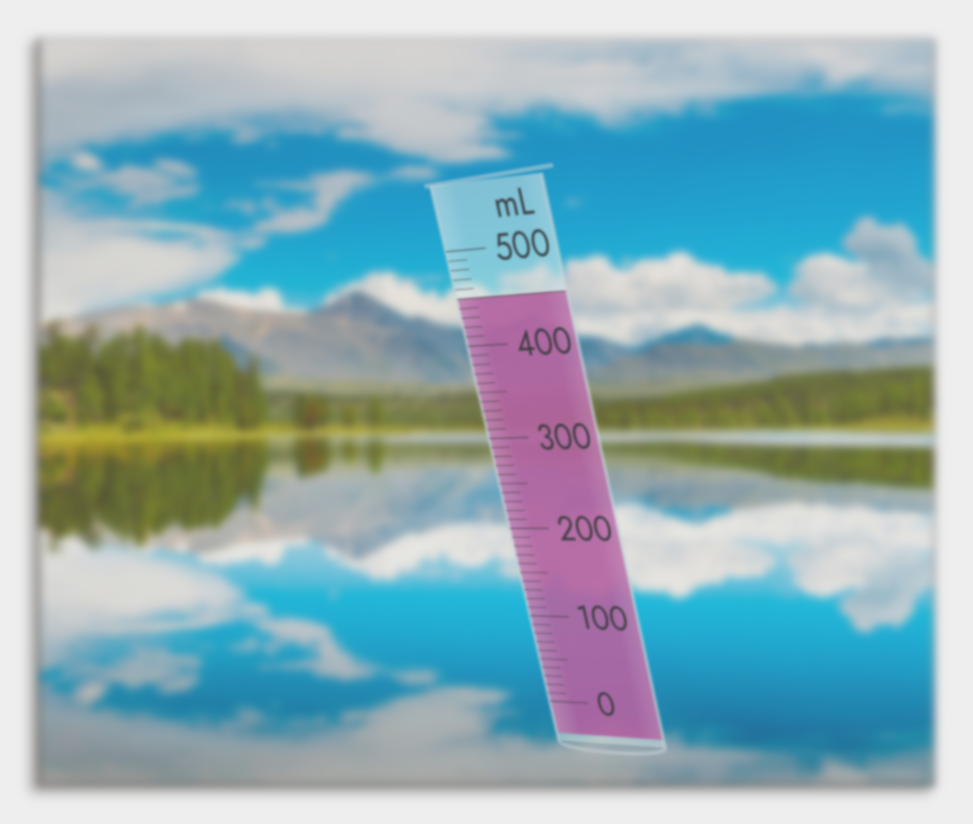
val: 450
